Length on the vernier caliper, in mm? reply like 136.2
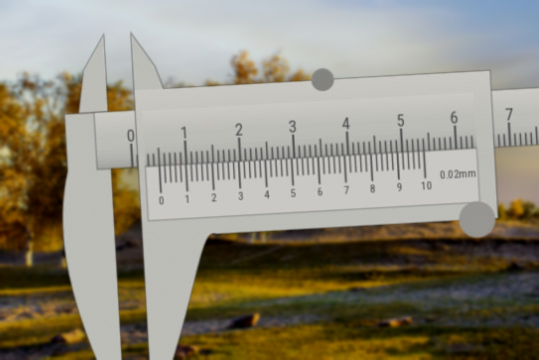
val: 5.0
